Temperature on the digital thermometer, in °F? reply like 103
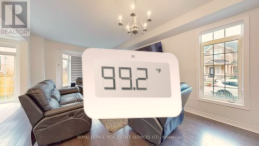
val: 99.2
